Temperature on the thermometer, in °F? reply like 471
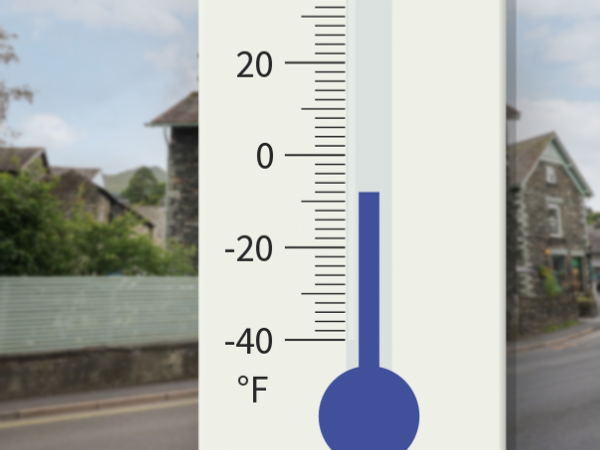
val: -8
